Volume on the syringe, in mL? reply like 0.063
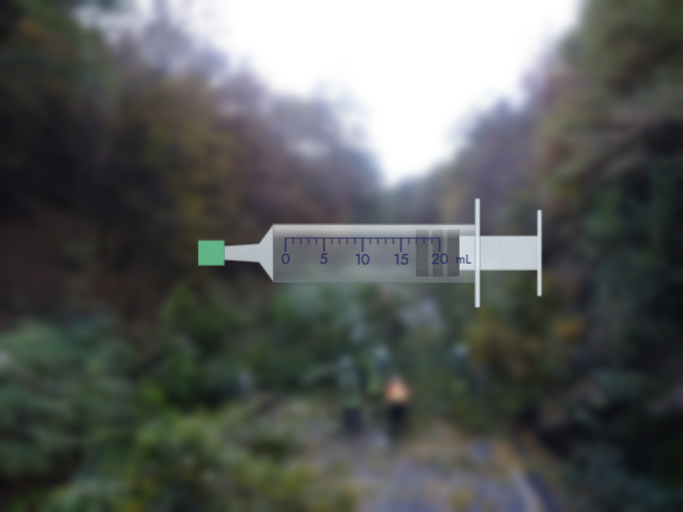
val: 17
